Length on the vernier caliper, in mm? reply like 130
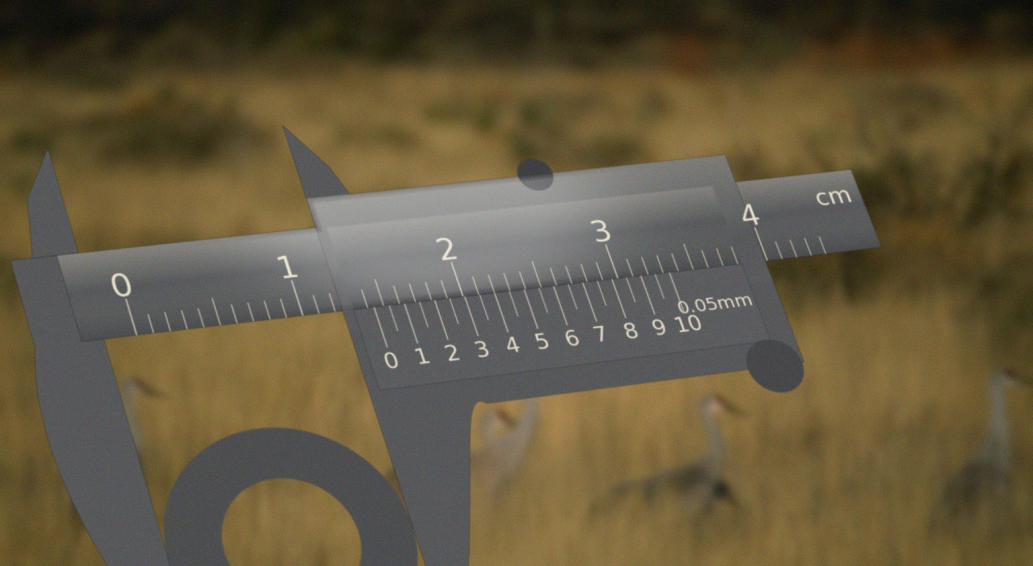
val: 14.4
